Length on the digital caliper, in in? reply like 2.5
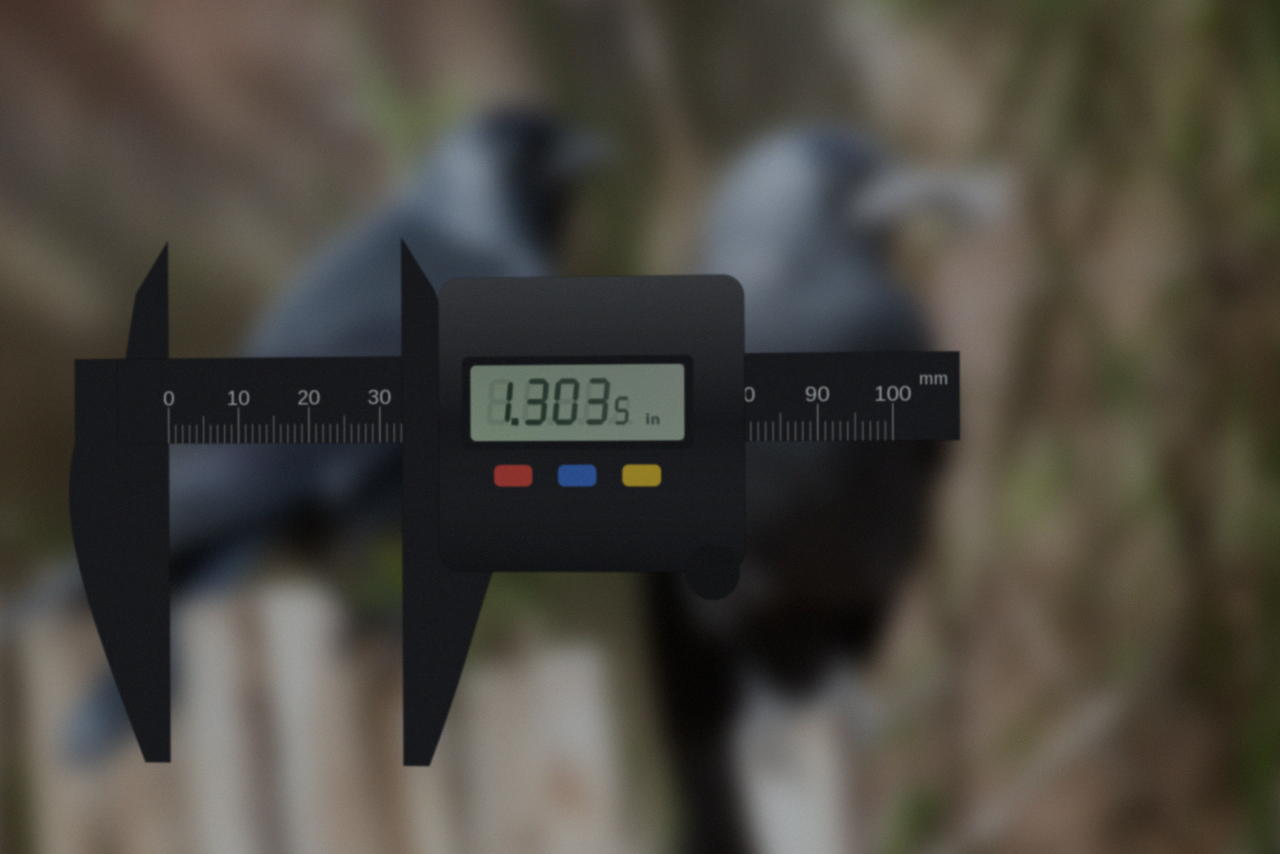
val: 1.3035
